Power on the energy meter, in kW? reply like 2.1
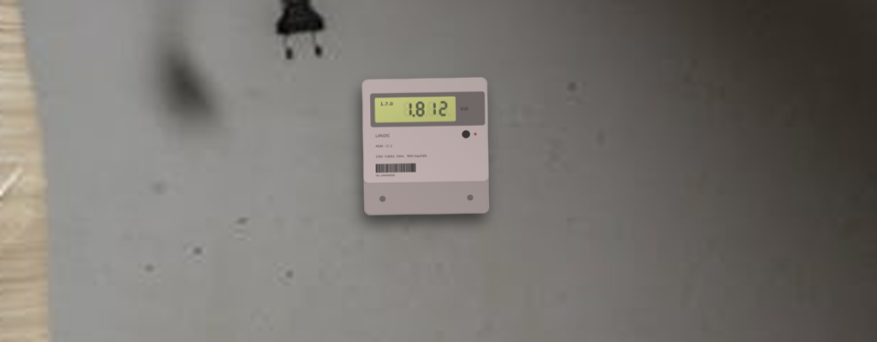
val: 1.812
